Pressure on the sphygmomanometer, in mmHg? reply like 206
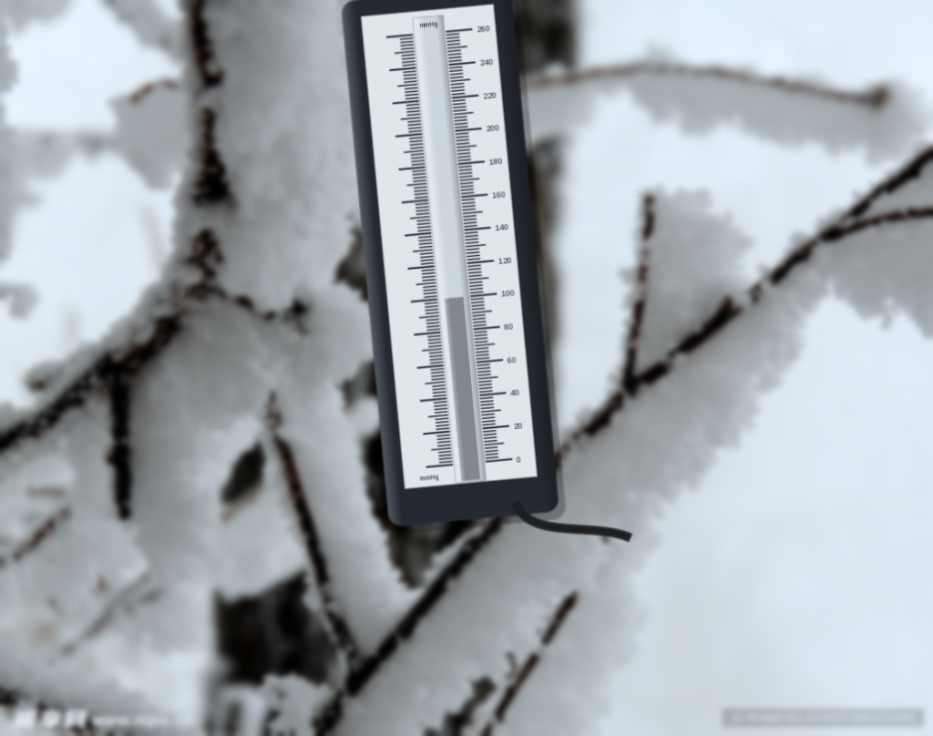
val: 100
